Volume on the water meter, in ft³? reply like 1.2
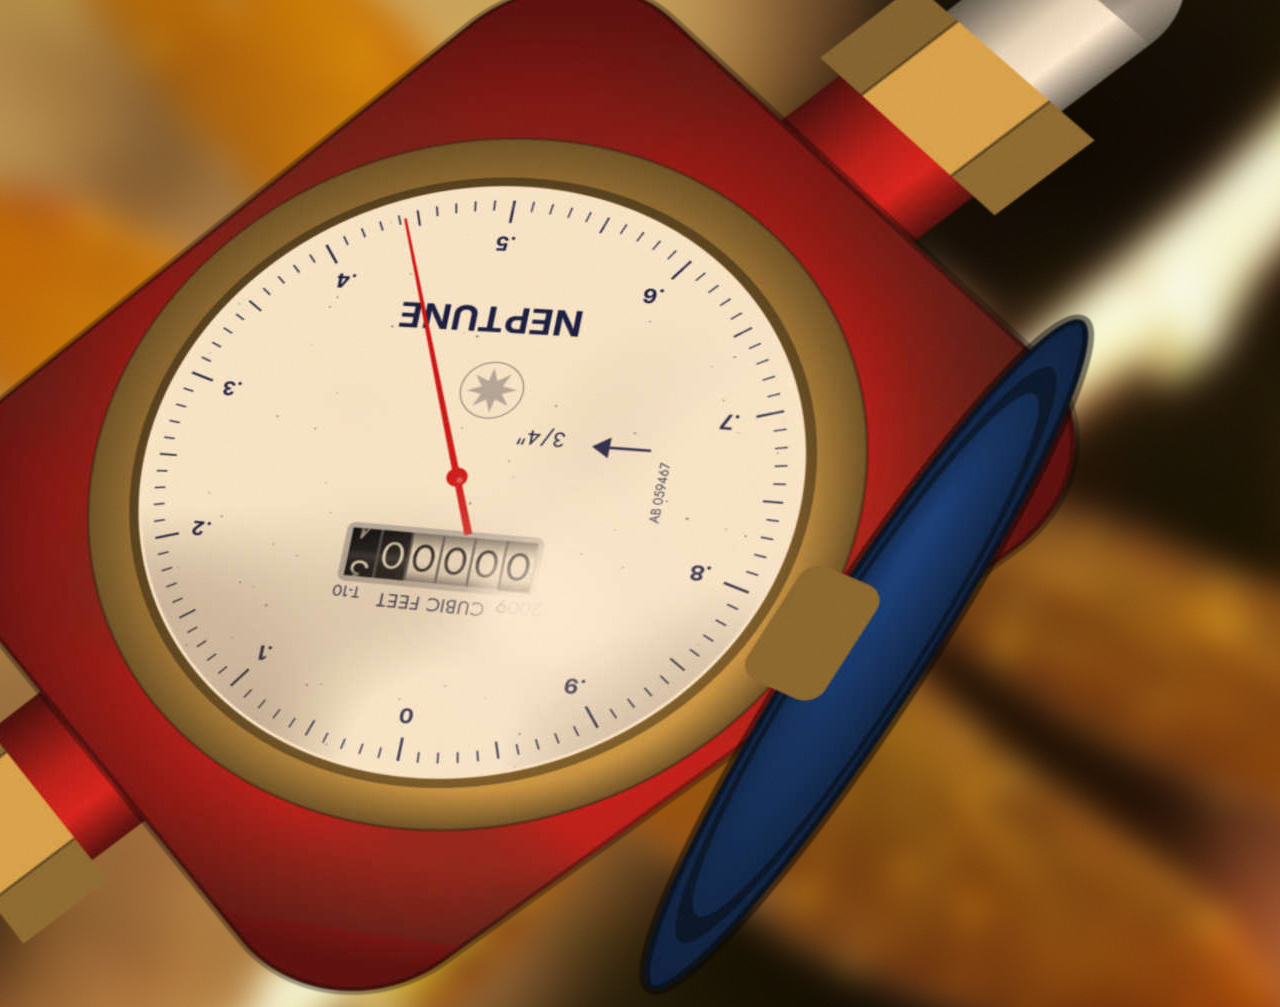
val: 3.44
